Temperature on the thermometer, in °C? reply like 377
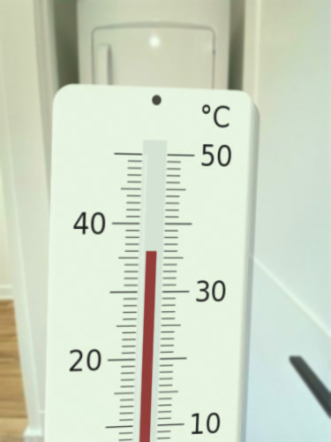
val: 36
